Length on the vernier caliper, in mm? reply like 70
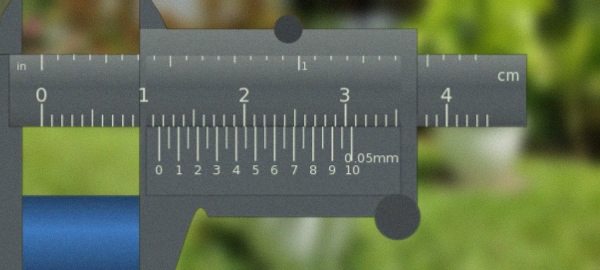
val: 11.6
